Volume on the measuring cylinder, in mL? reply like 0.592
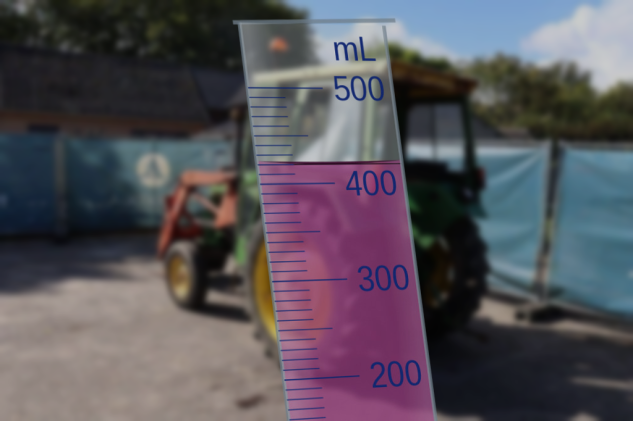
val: 420
